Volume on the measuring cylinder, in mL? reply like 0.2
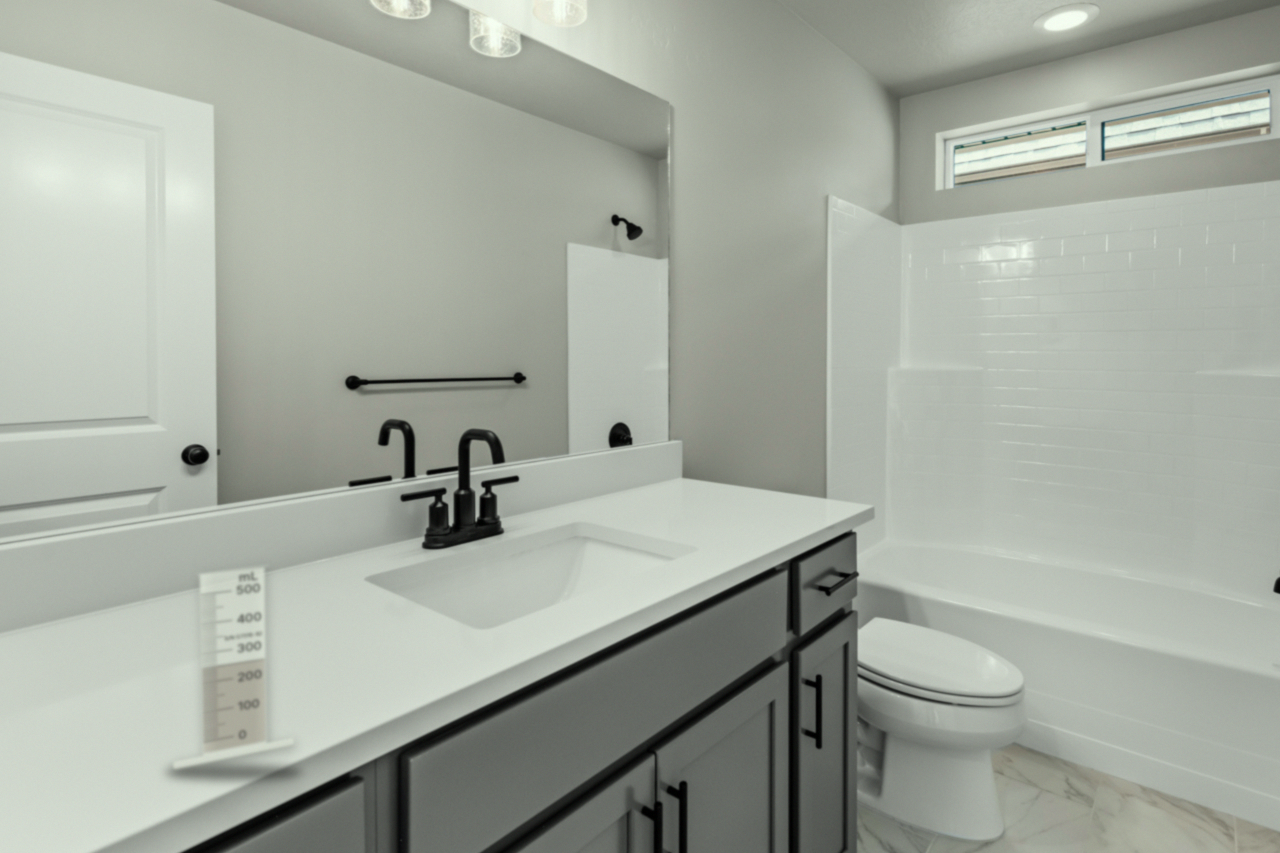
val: 250
